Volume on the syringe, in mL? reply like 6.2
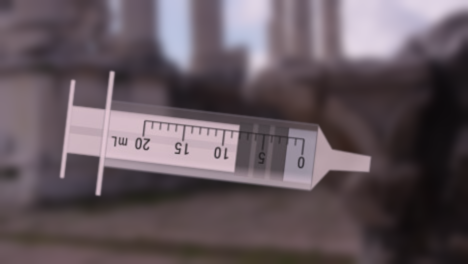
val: 2
